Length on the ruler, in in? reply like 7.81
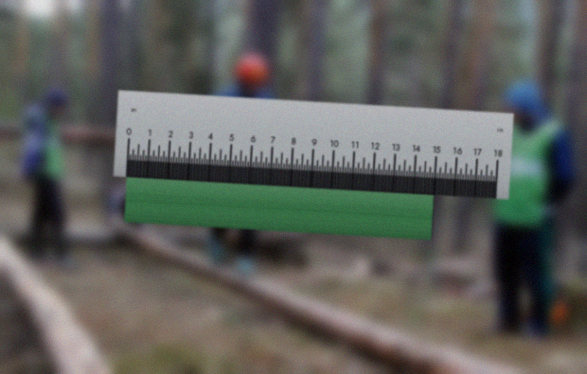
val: 15
